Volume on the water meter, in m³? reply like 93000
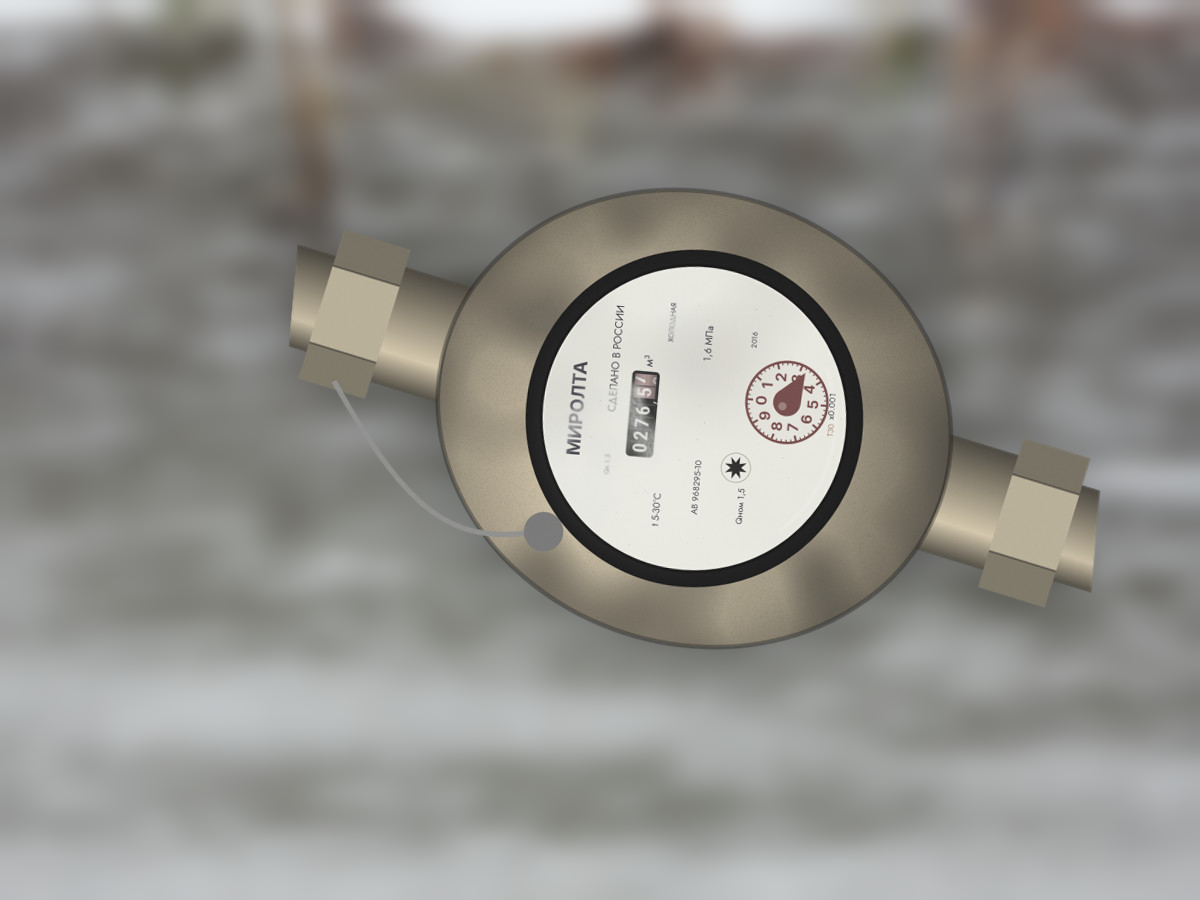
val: 276.573
